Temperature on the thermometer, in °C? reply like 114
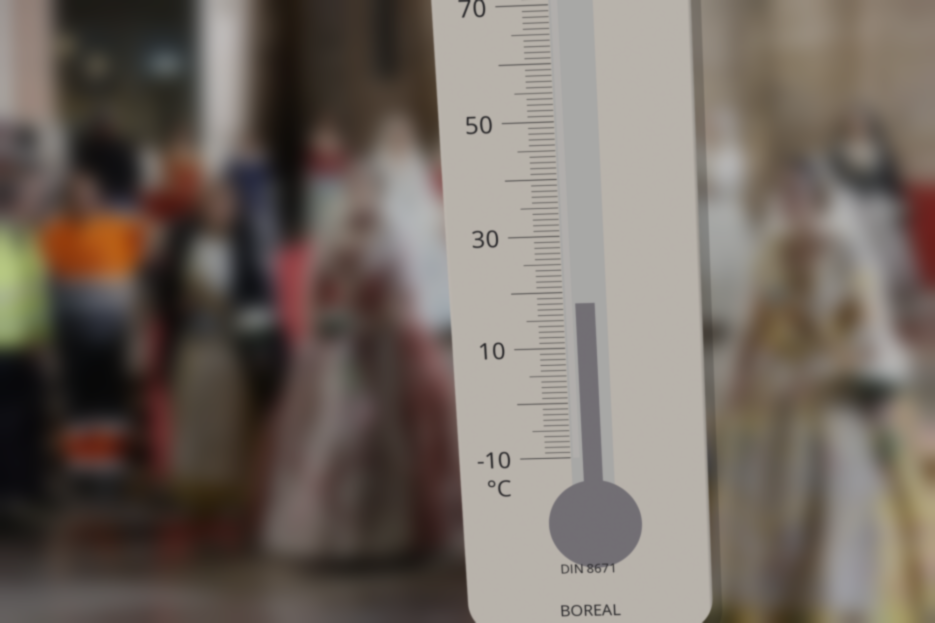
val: 18
